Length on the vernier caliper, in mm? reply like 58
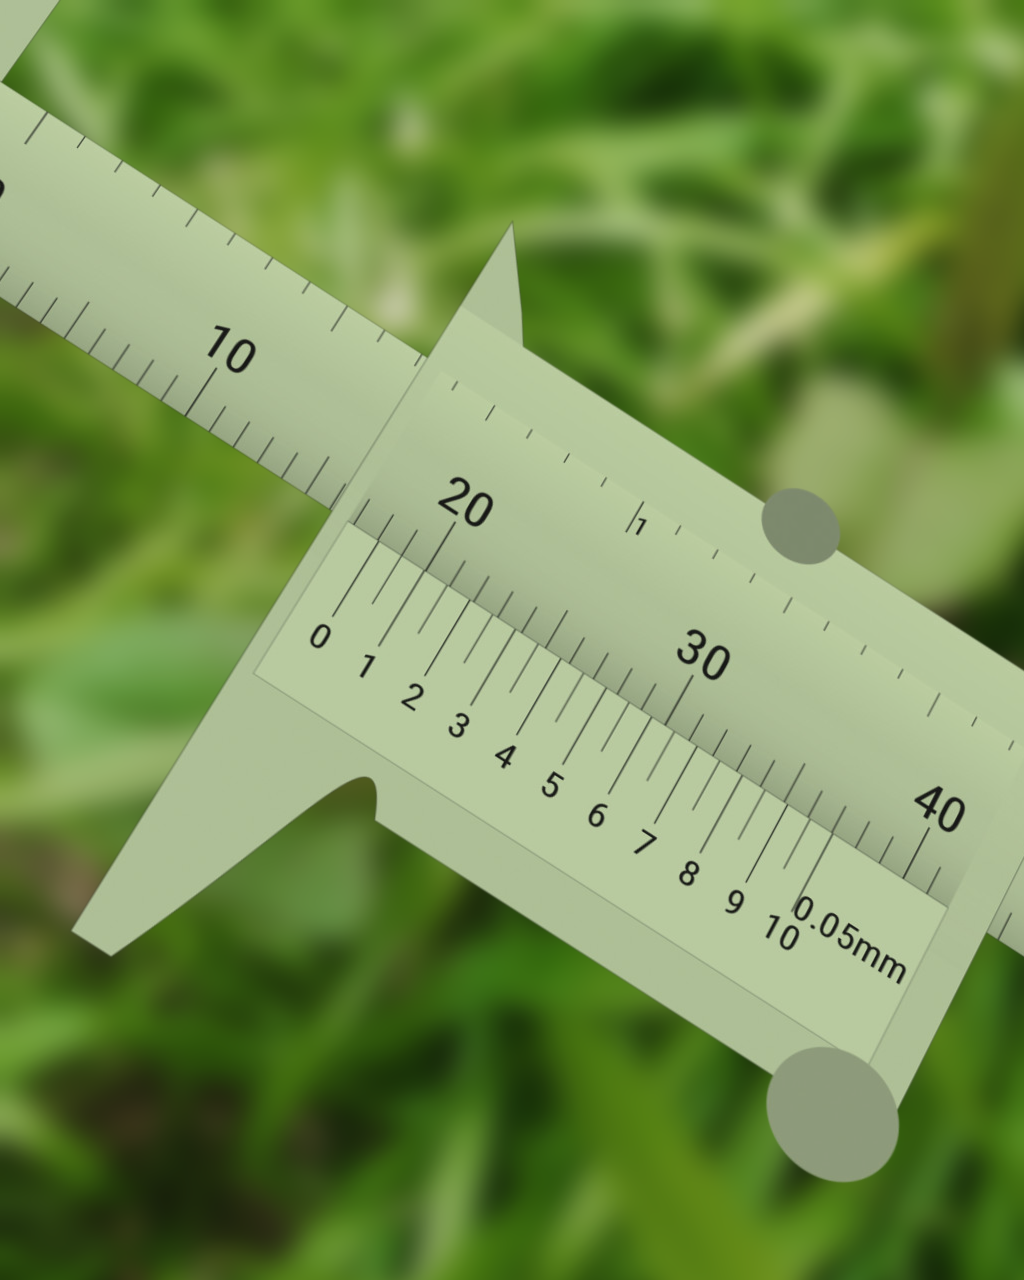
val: 18.05
